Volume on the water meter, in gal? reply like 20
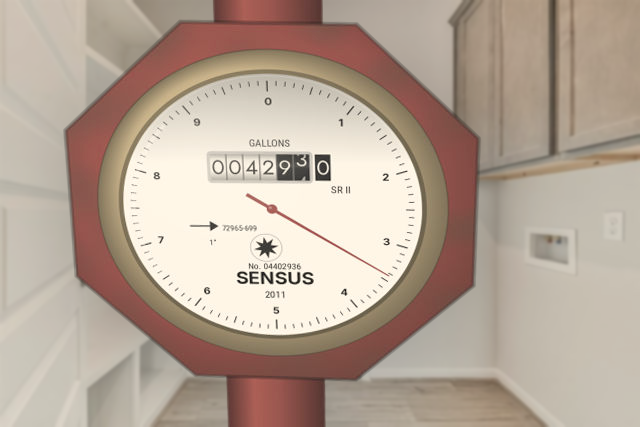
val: 42933.4
